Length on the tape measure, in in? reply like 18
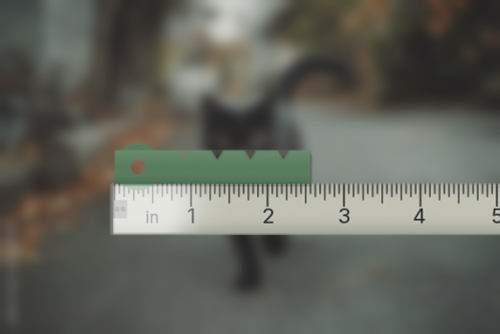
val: 2.5625
